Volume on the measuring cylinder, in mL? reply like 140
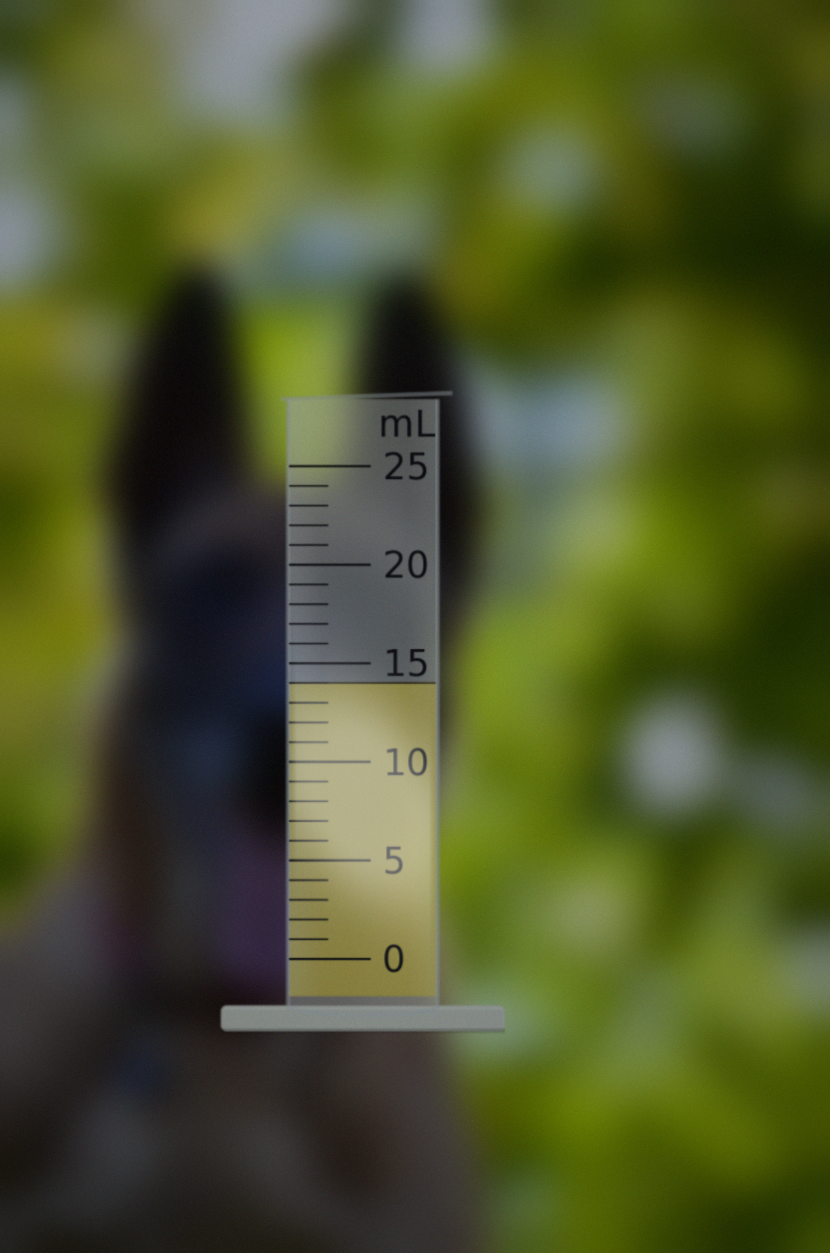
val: 14
